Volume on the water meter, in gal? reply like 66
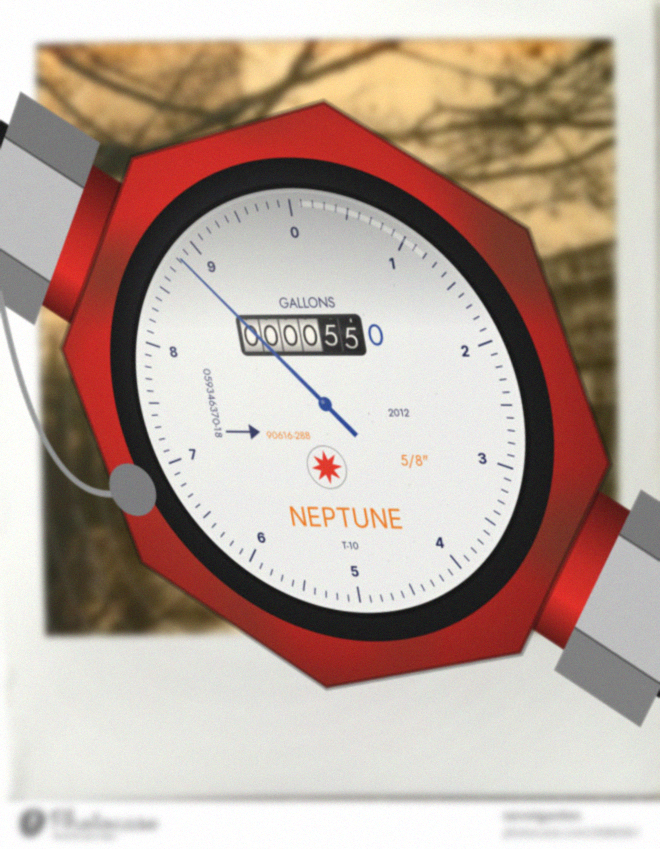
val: 548.8
